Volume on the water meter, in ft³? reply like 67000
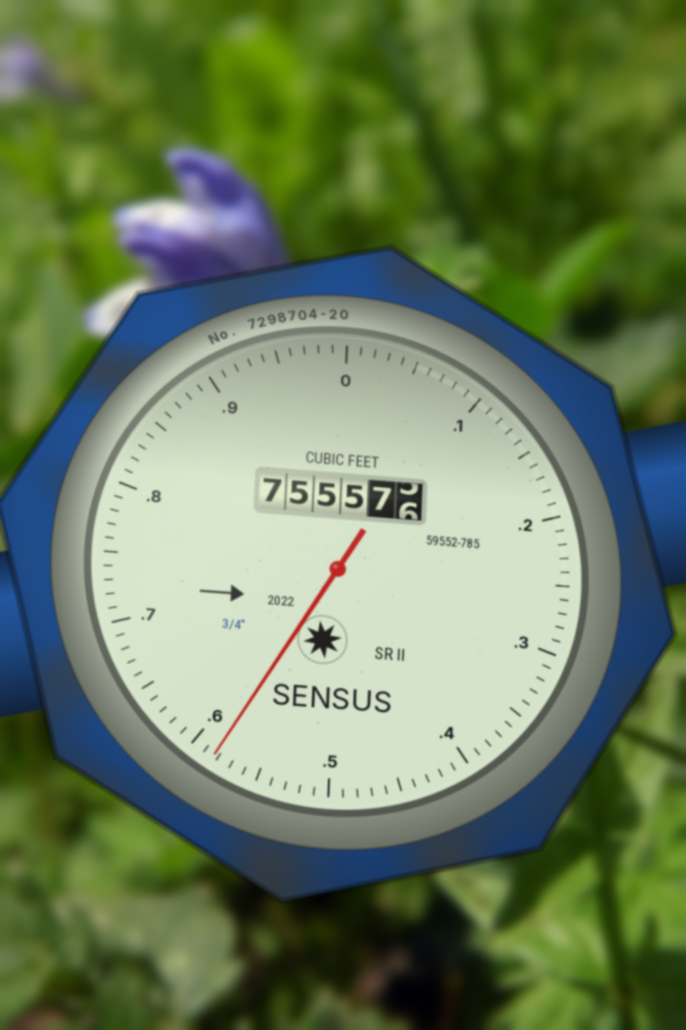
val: 755575.58
